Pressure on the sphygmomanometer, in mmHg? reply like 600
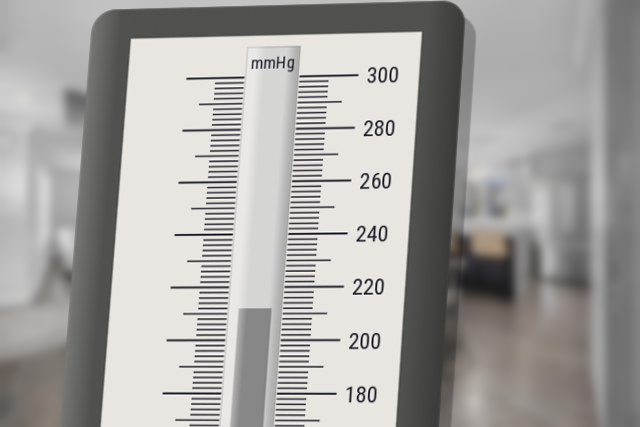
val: 212
